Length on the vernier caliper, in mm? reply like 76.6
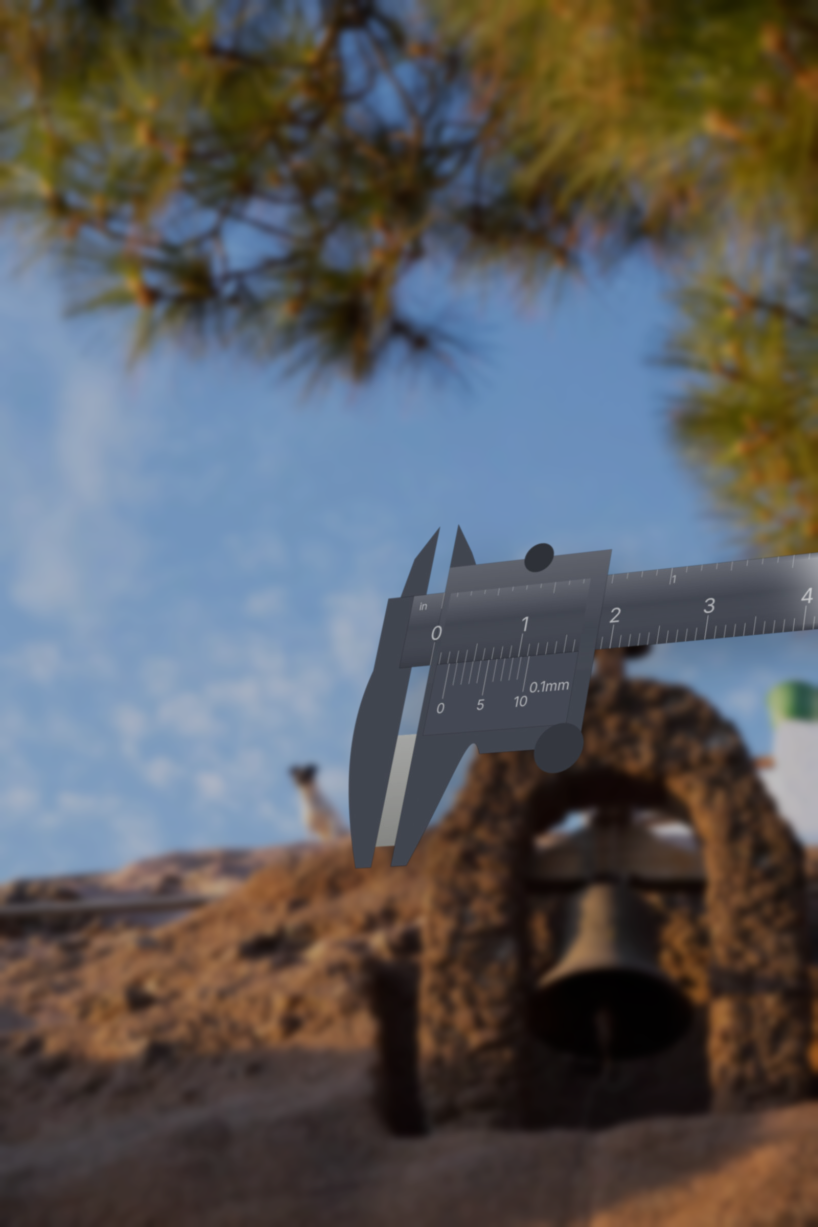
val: 2.2
